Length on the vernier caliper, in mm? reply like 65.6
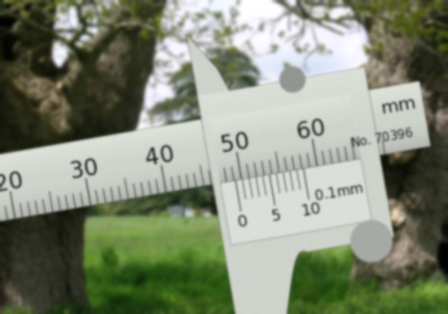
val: 49.2
